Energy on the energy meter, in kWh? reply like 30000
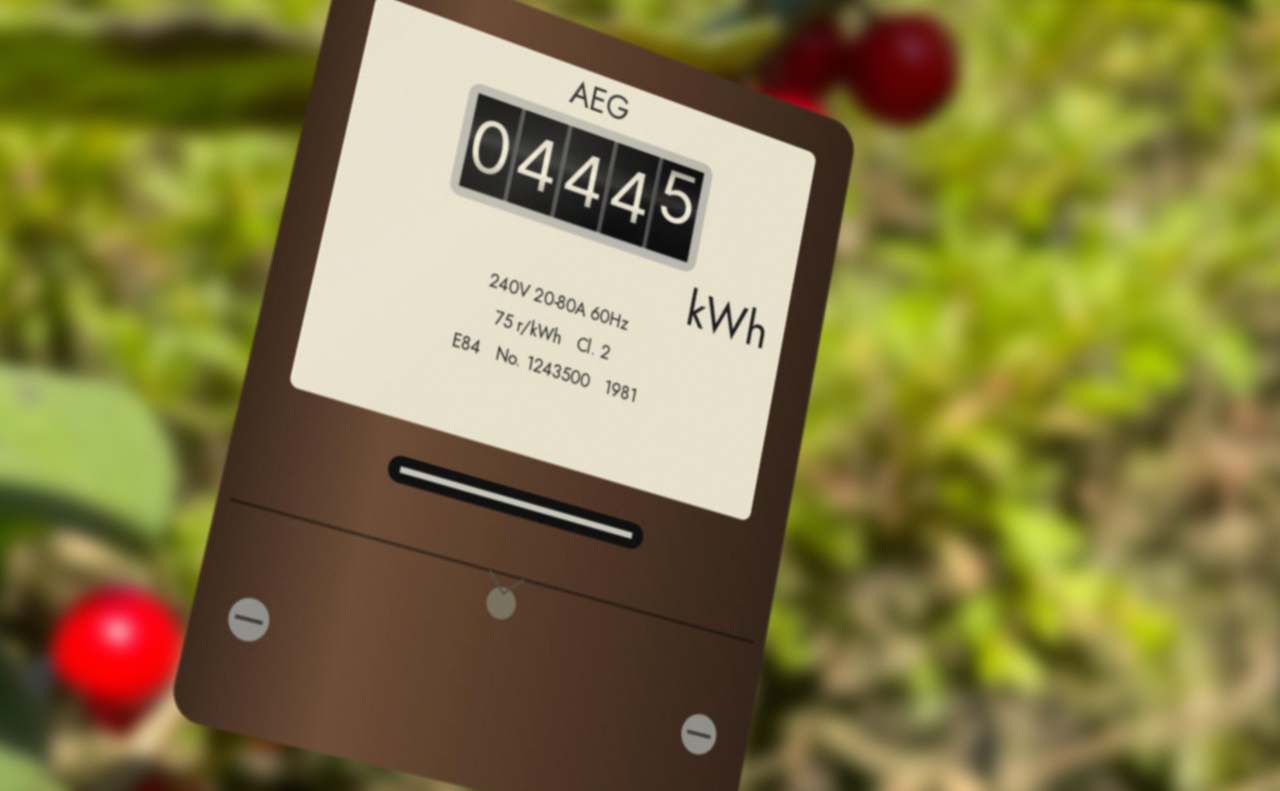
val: 4445
